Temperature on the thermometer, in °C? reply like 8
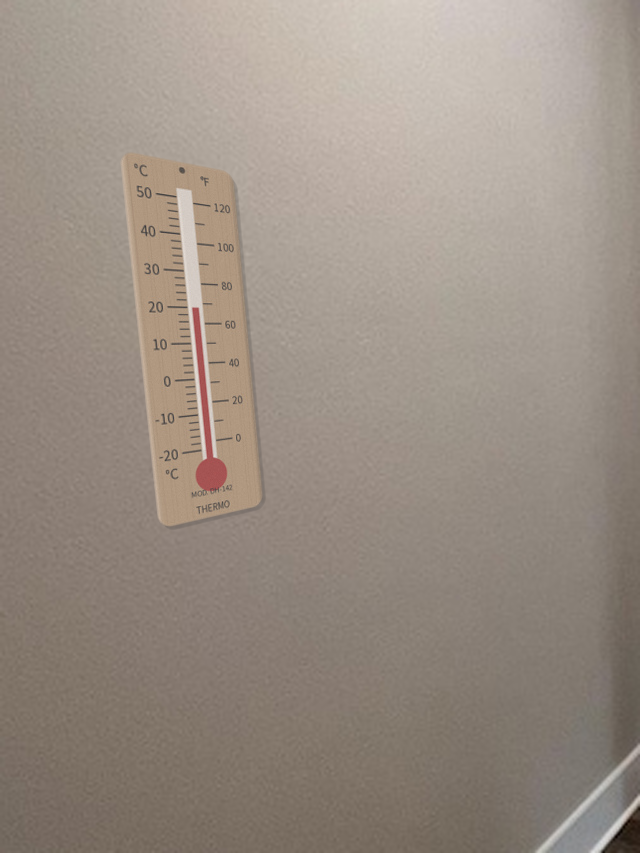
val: 20
